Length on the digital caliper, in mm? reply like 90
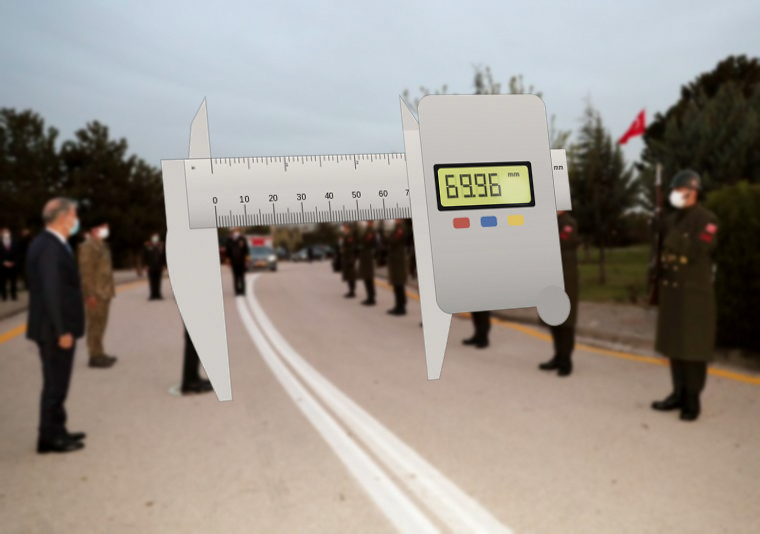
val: 69.96
